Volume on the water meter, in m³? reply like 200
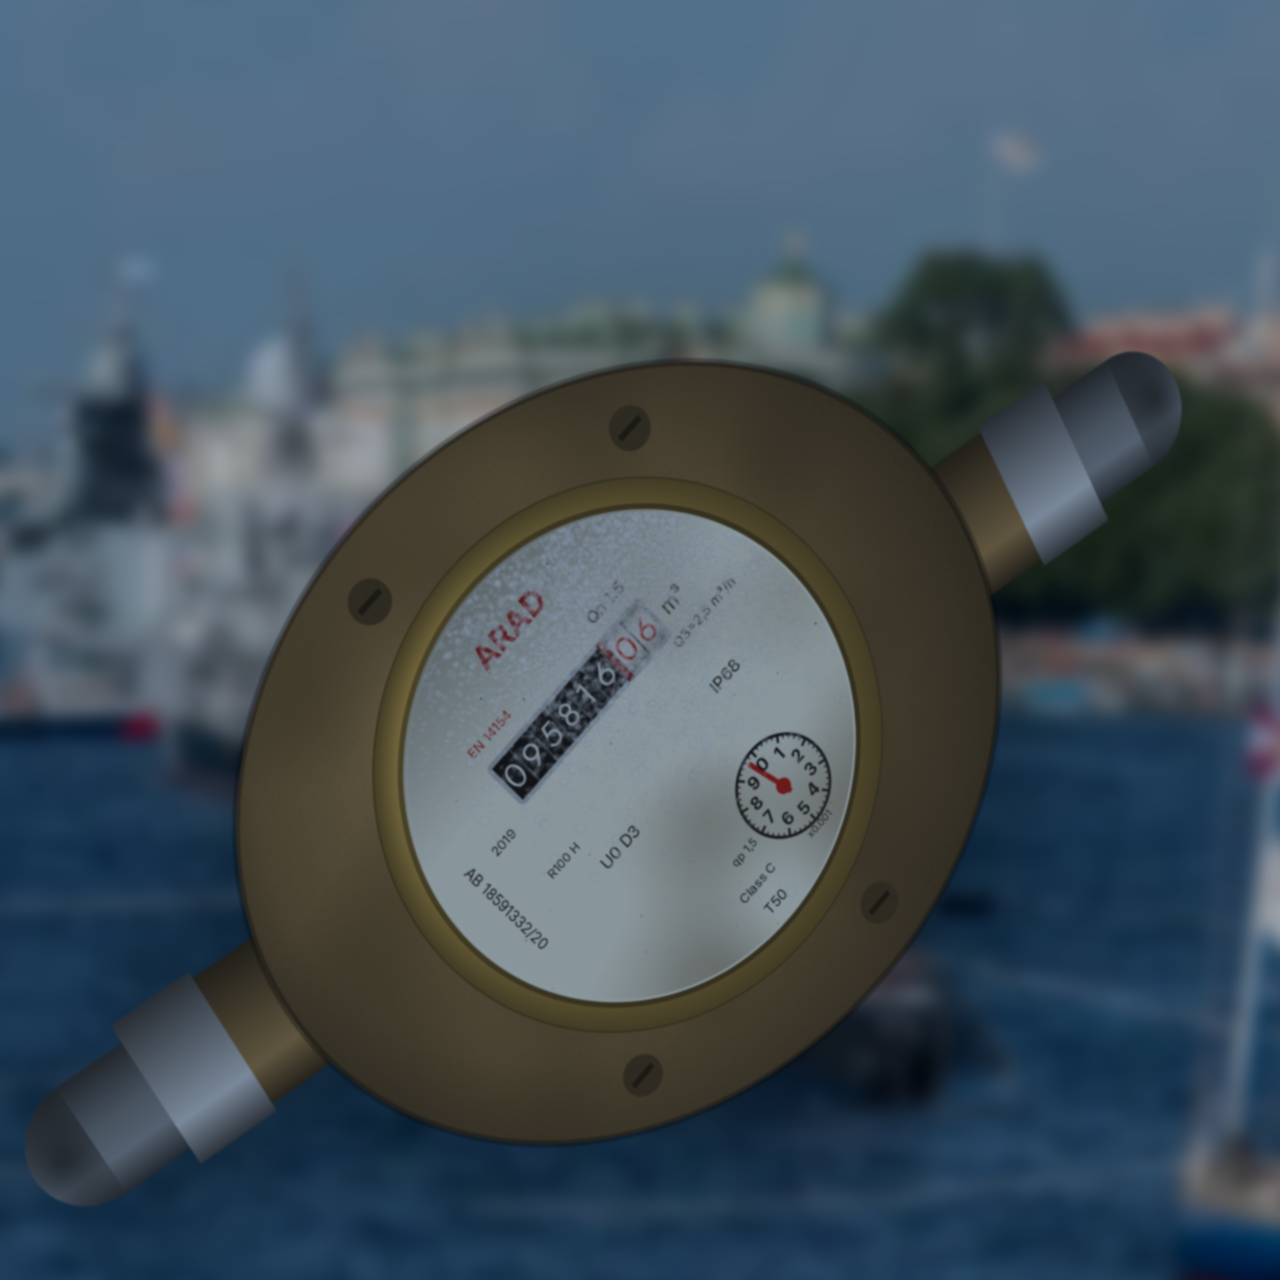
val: 95816.059
